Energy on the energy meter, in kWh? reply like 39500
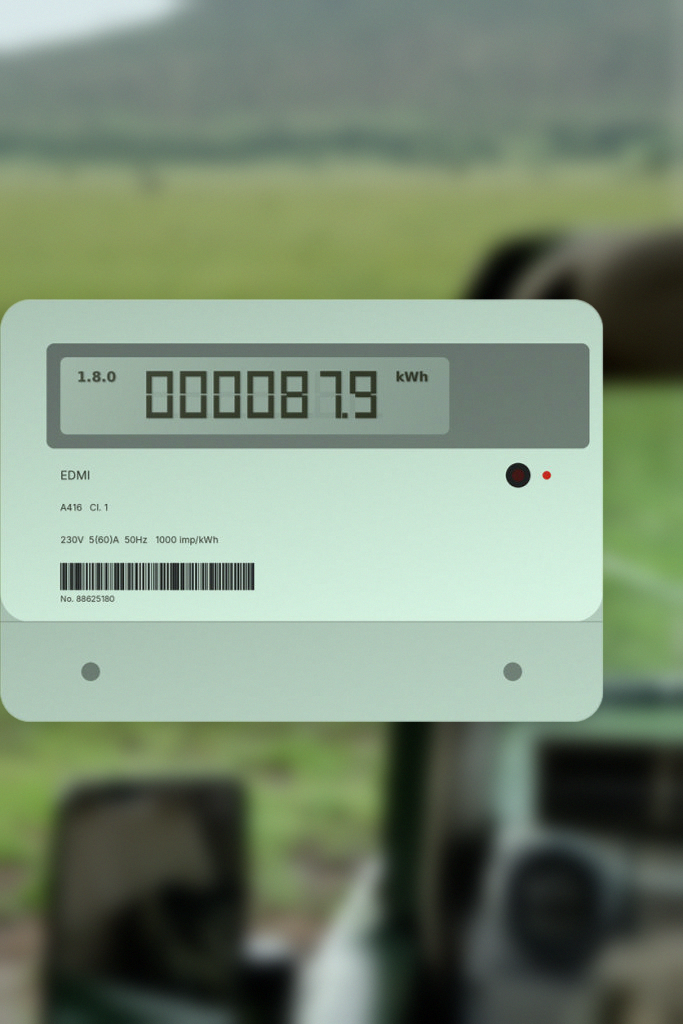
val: 87.9
